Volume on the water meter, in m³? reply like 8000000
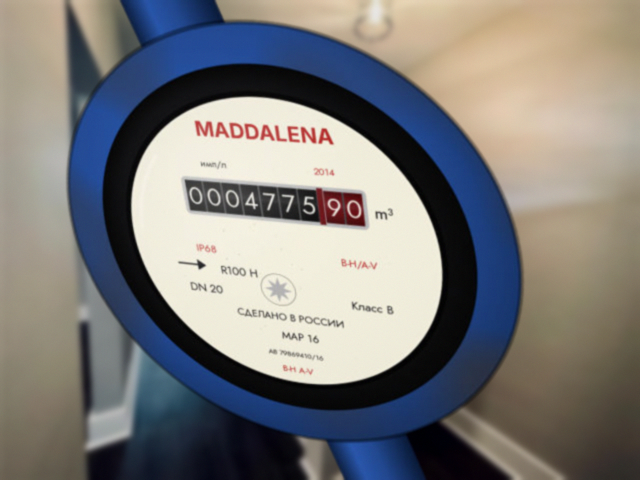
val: 4775.90
